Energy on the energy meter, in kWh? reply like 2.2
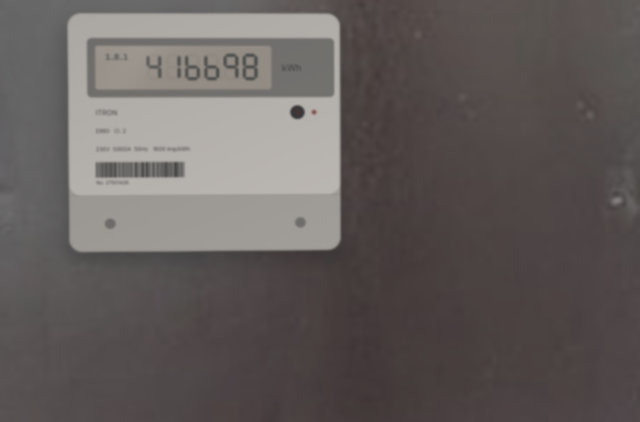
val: 416698
